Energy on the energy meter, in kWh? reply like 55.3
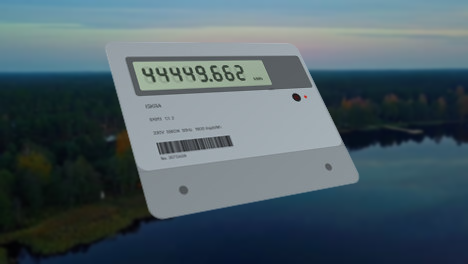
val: 44449.662
